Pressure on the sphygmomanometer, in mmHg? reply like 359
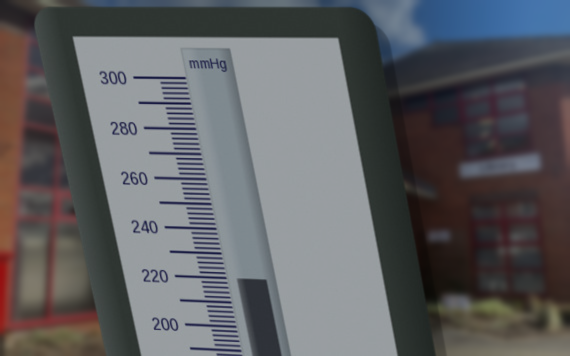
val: 220
